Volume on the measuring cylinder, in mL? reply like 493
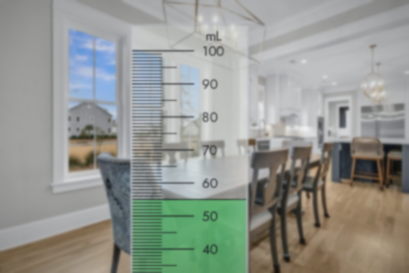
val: 55
